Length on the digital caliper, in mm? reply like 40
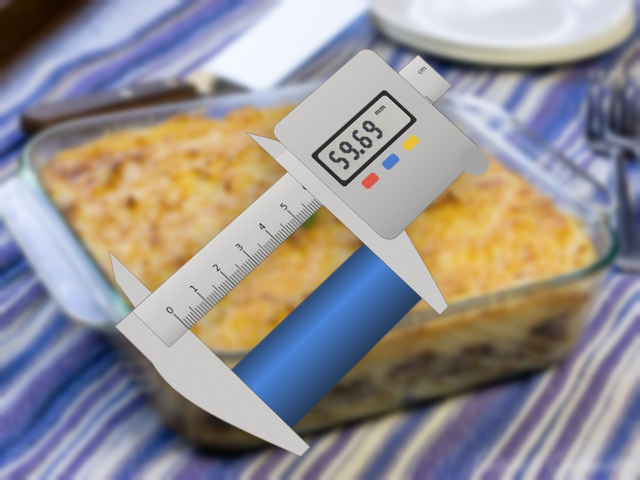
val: 59.69
